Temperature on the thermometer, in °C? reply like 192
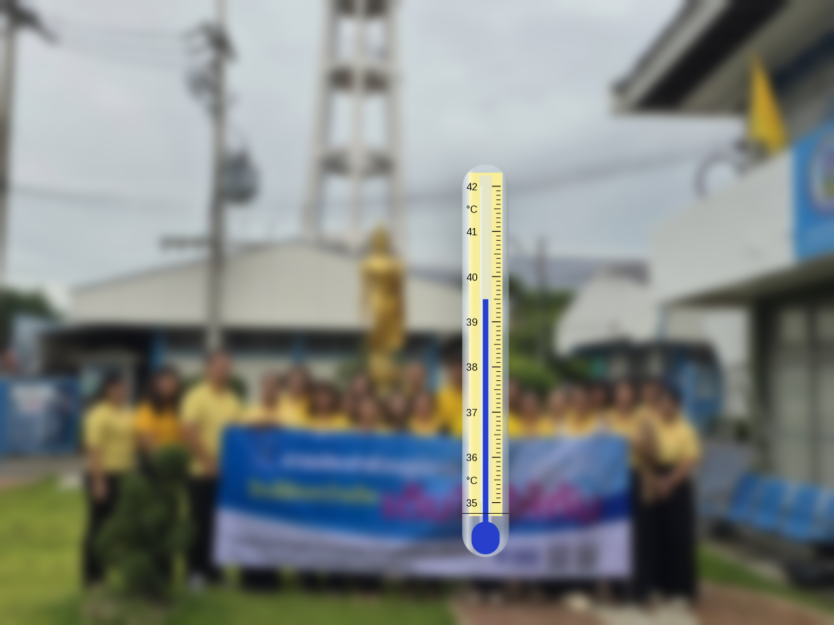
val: 39.5
